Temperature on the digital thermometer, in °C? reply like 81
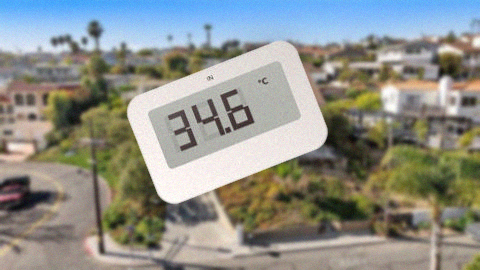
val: 34.6
